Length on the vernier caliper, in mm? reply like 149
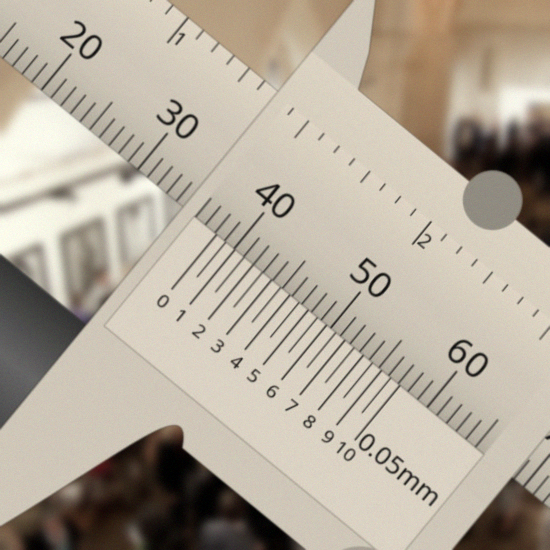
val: 38.2
